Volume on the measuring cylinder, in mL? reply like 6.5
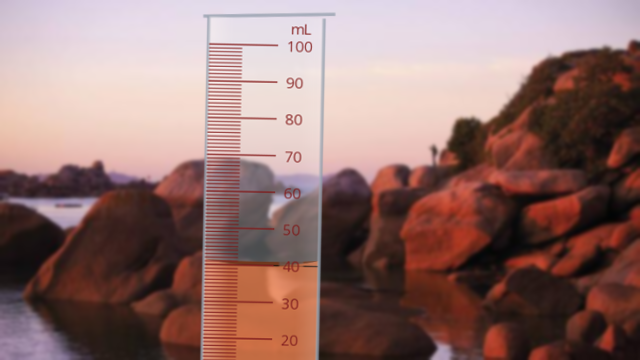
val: 40
